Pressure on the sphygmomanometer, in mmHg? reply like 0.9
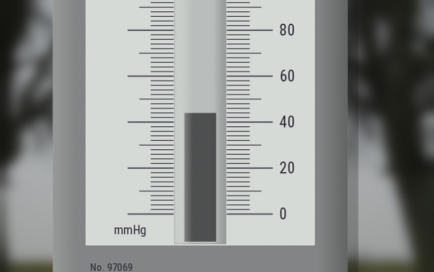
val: 44
